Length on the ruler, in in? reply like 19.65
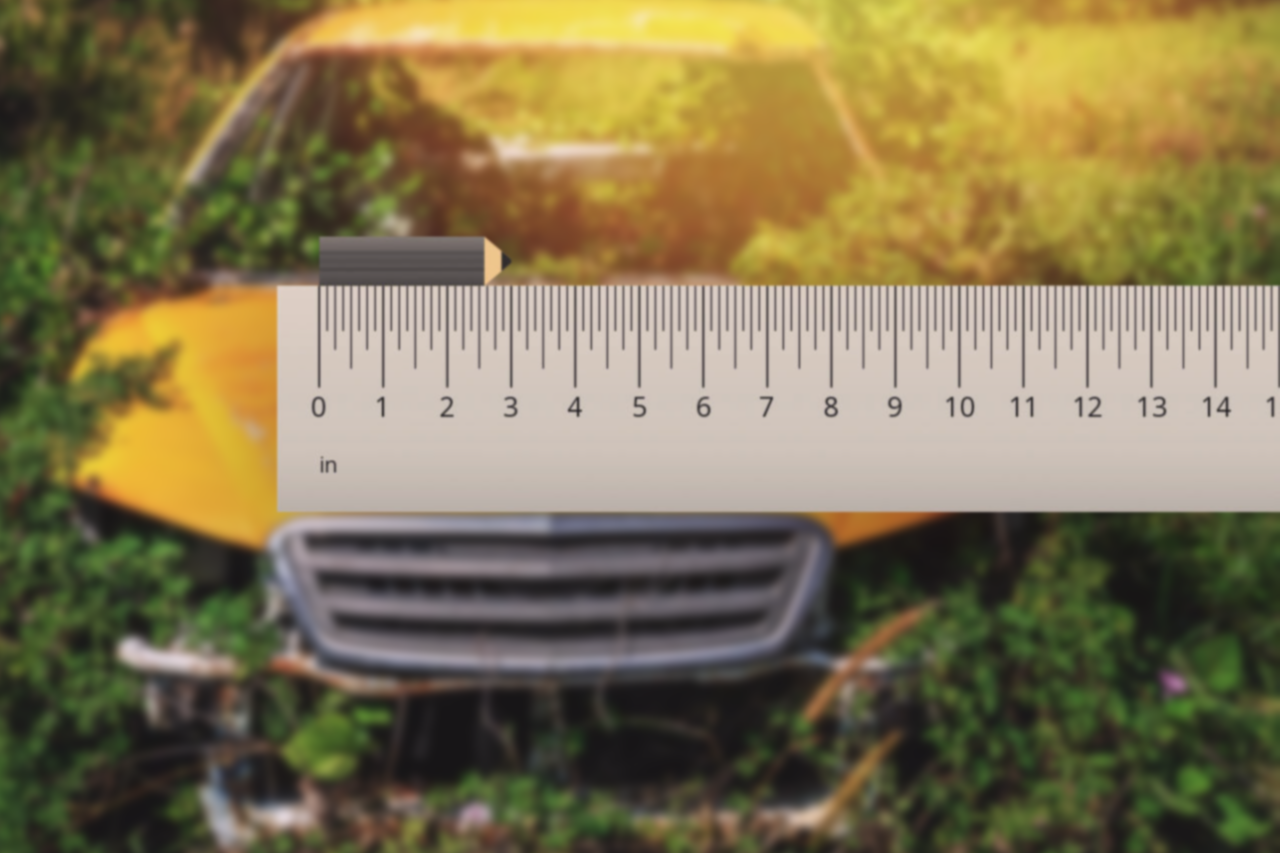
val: 3
